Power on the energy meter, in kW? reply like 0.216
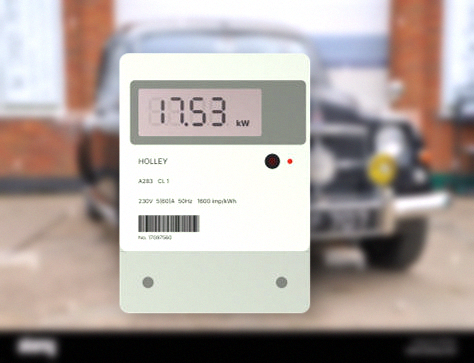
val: 17.53
